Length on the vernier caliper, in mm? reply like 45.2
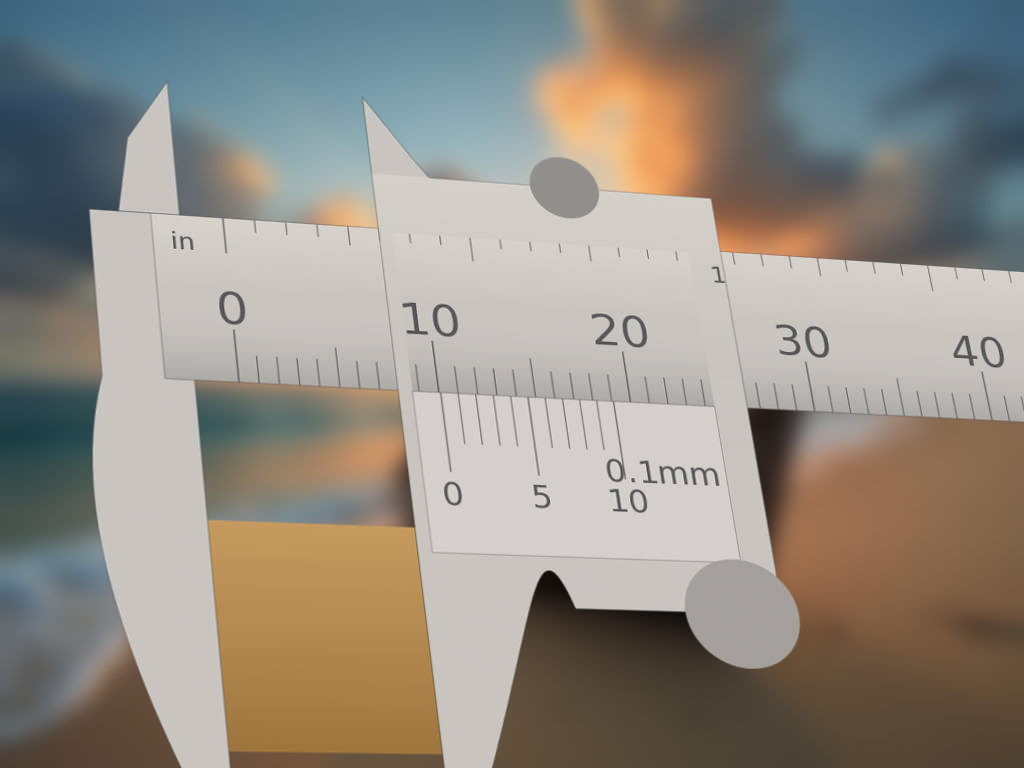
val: 10.1
